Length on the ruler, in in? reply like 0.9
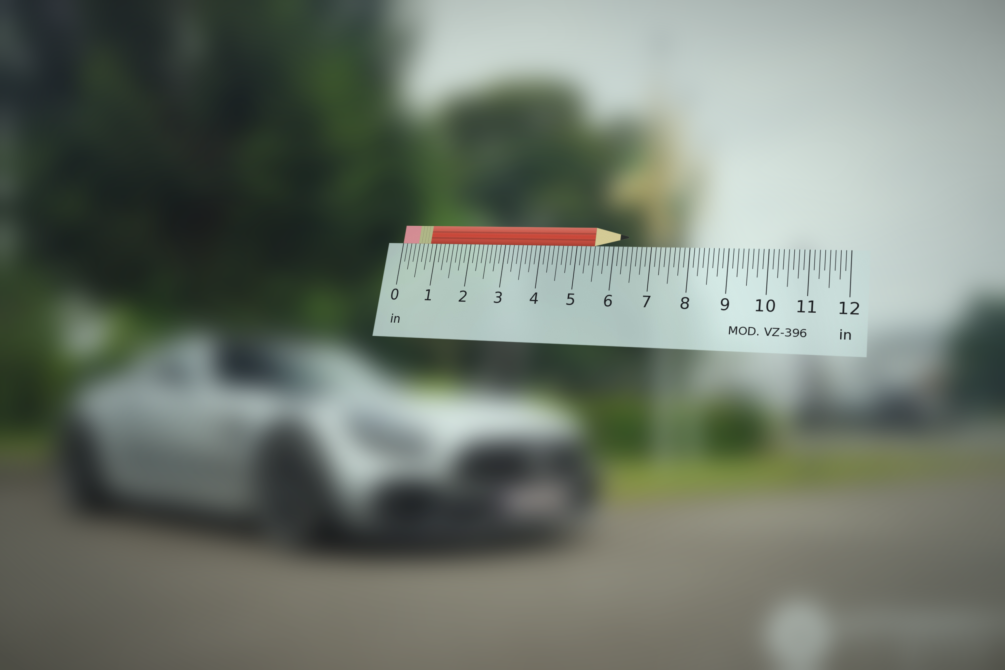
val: 6.375
